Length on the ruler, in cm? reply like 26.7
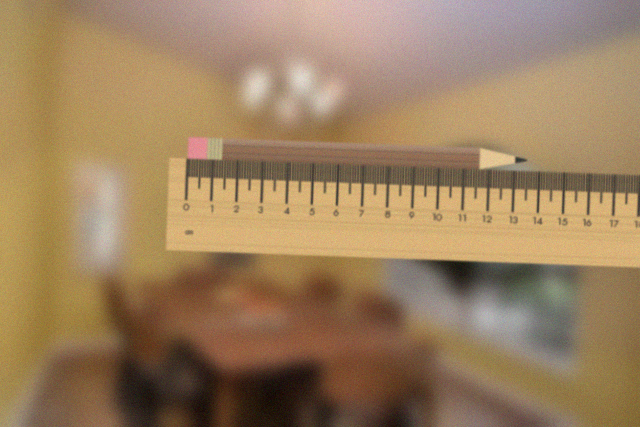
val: 13.5
